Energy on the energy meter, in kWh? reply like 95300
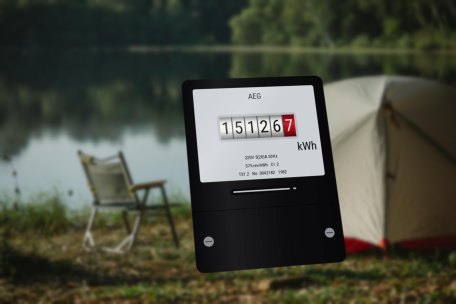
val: 15126.7
